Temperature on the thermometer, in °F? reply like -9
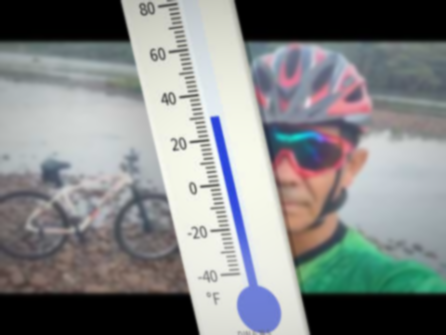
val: 30
